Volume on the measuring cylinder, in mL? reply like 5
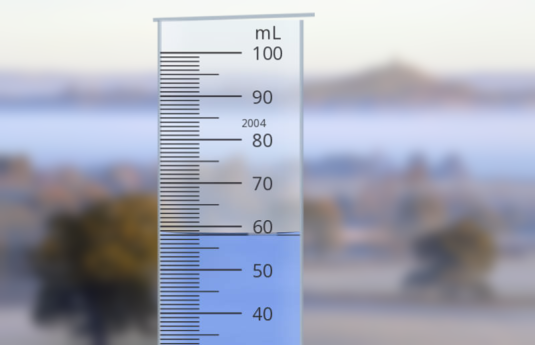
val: 58
